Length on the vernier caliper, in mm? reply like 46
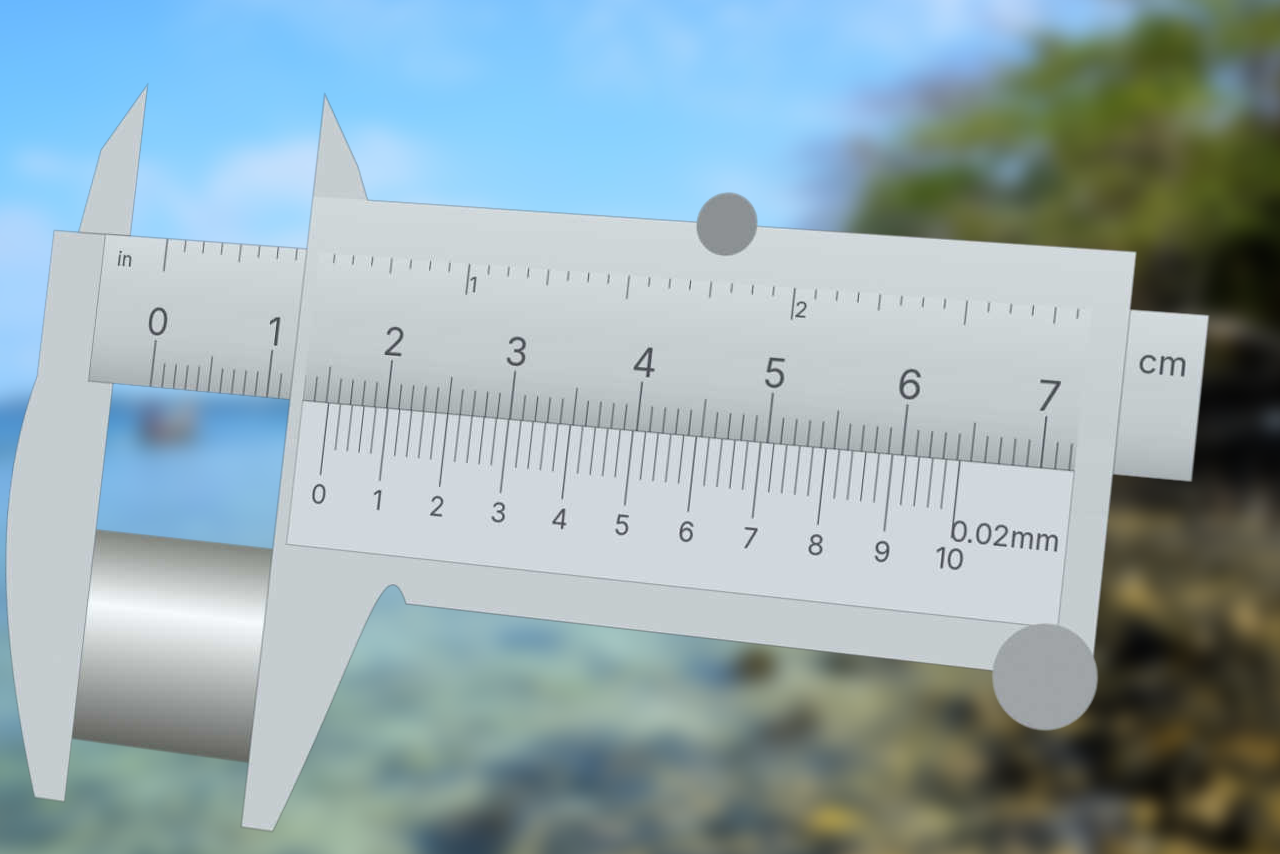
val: 15.2
